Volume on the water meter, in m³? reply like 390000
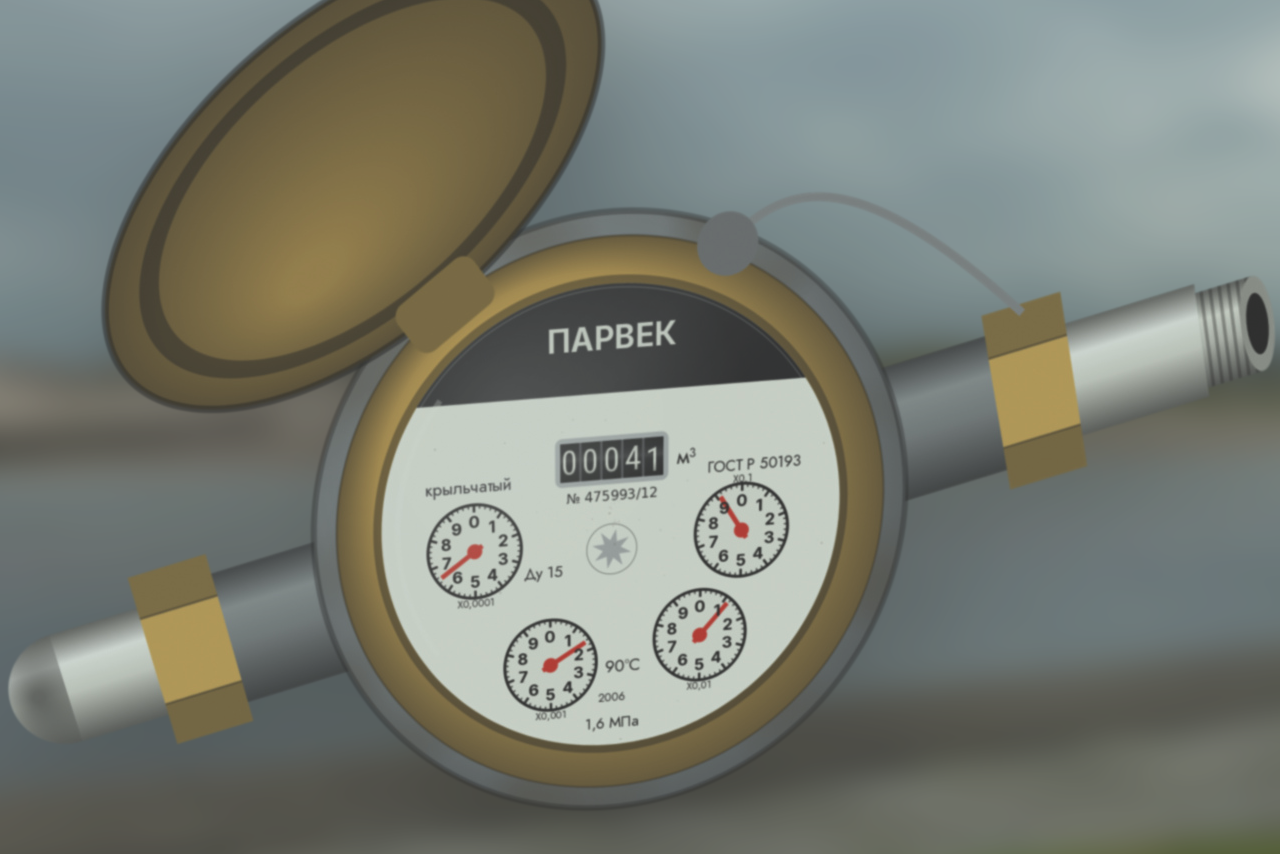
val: 40.9116
